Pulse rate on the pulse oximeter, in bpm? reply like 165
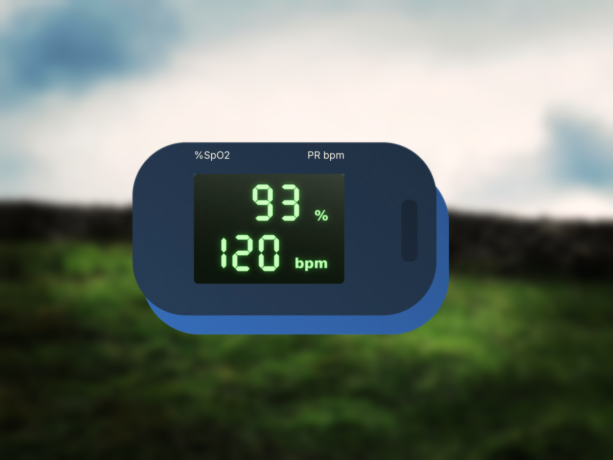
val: 120
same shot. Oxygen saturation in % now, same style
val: 93
